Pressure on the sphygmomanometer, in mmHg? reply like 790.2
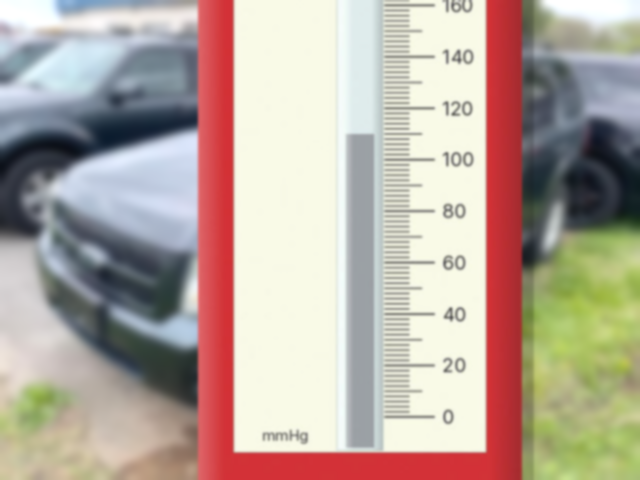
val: 110
